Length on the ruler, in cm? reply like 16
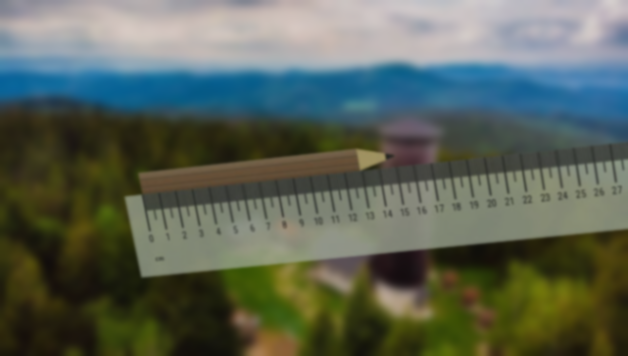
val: 15
